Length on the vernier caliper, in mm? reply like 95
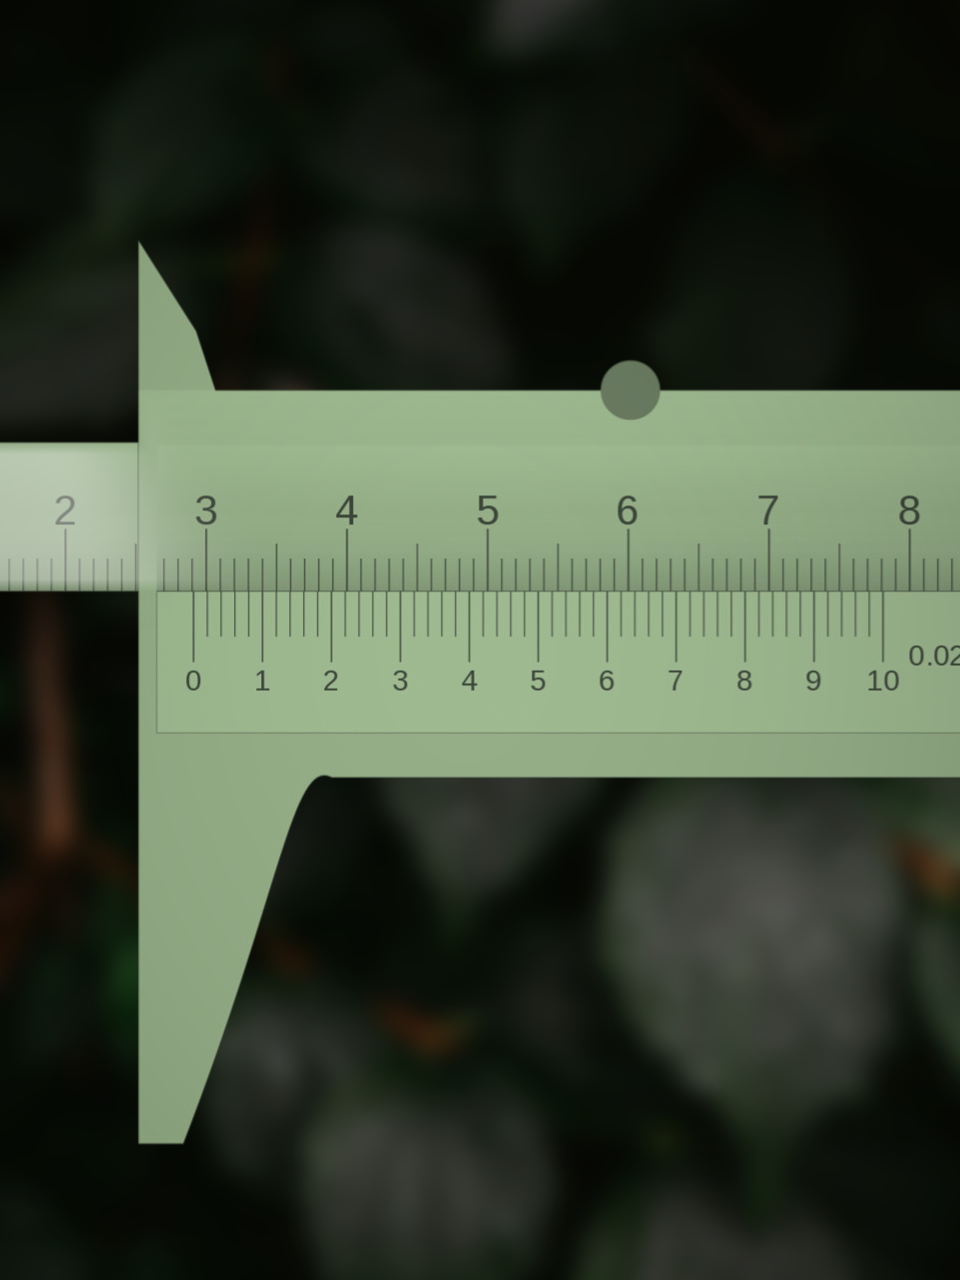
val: 29.1
